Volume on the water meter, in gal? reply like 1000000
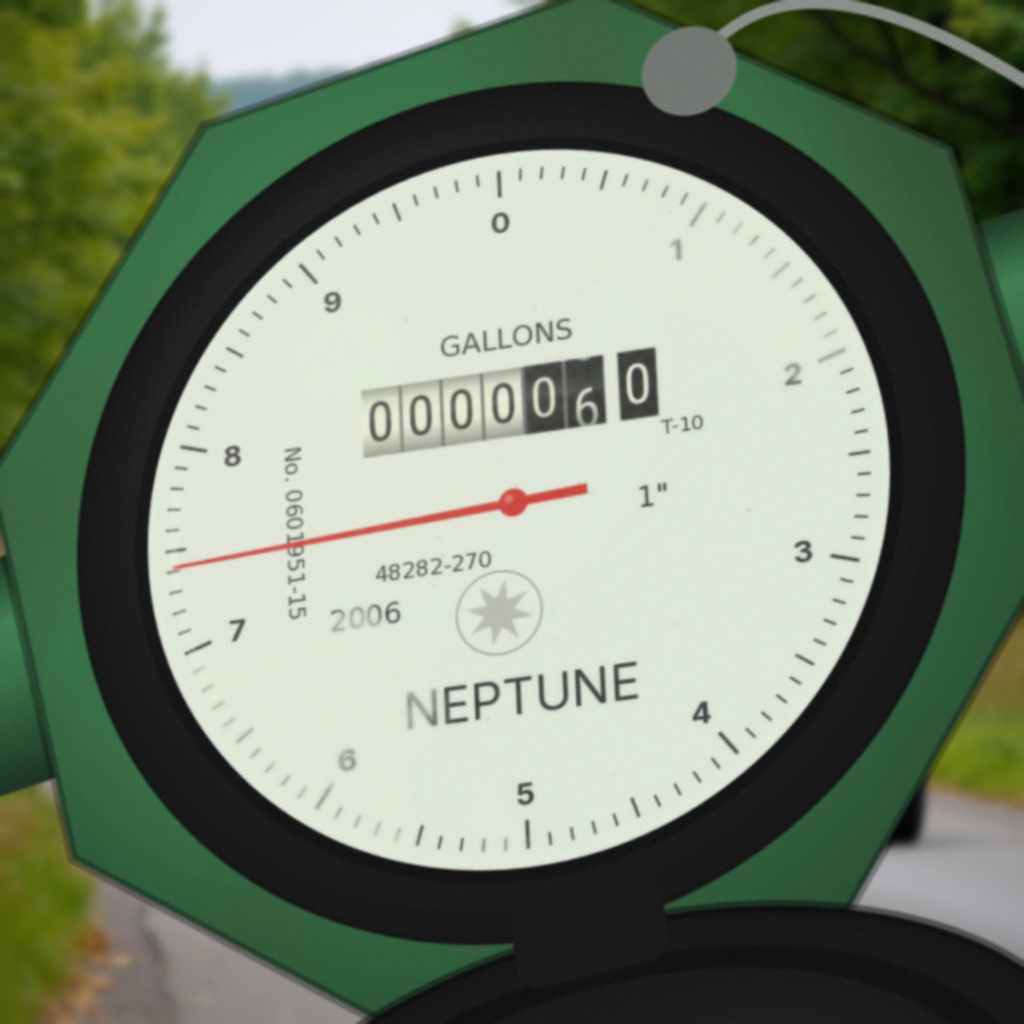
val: 57.4
